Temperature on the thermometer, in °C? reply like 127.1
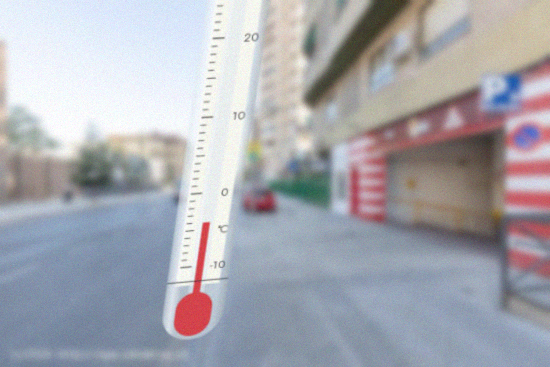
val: -4
